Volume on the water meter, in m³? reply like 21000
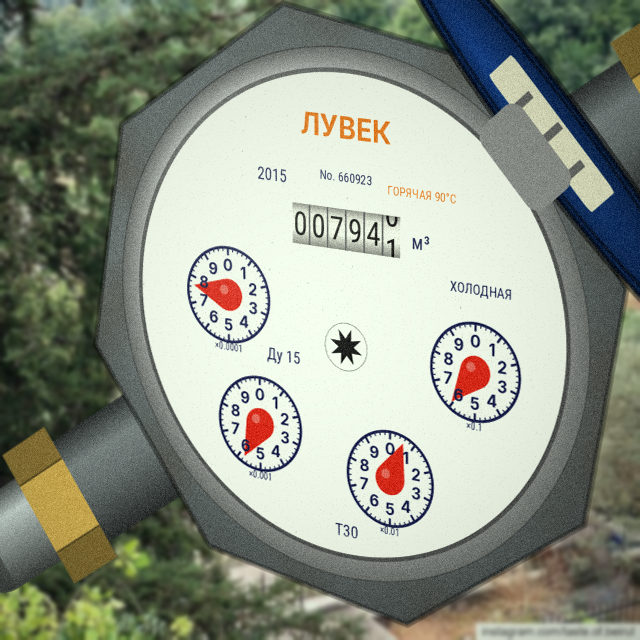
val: 7940.6057
